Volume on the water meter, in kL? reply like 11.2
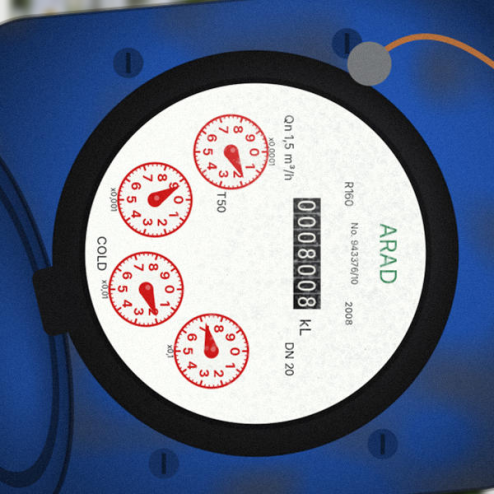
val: 8008.7191
